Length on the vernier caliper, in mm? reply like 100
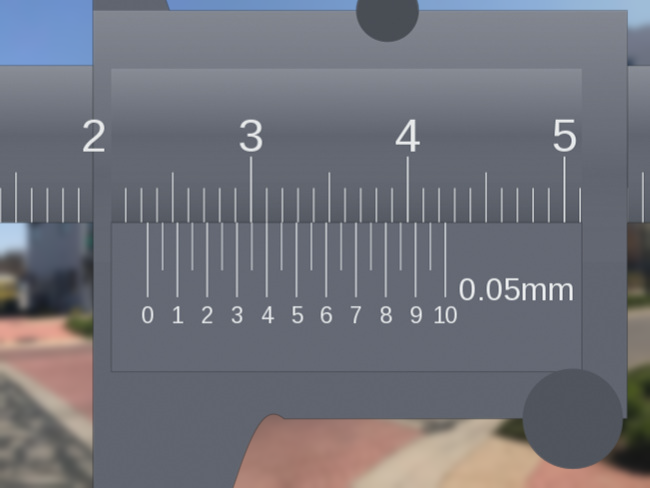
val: 23.4
